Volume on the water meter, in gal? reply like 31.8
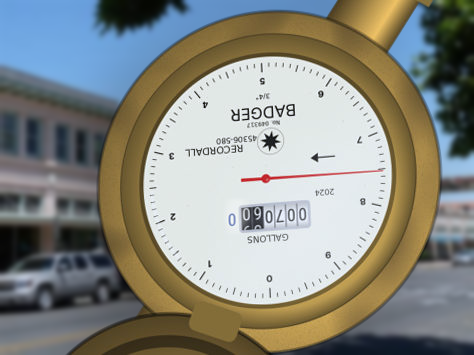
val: 70597.5
